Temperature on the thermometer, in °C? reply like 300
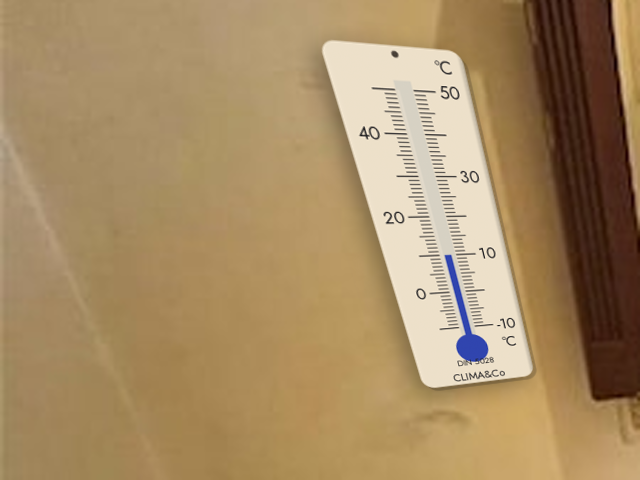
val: 10
